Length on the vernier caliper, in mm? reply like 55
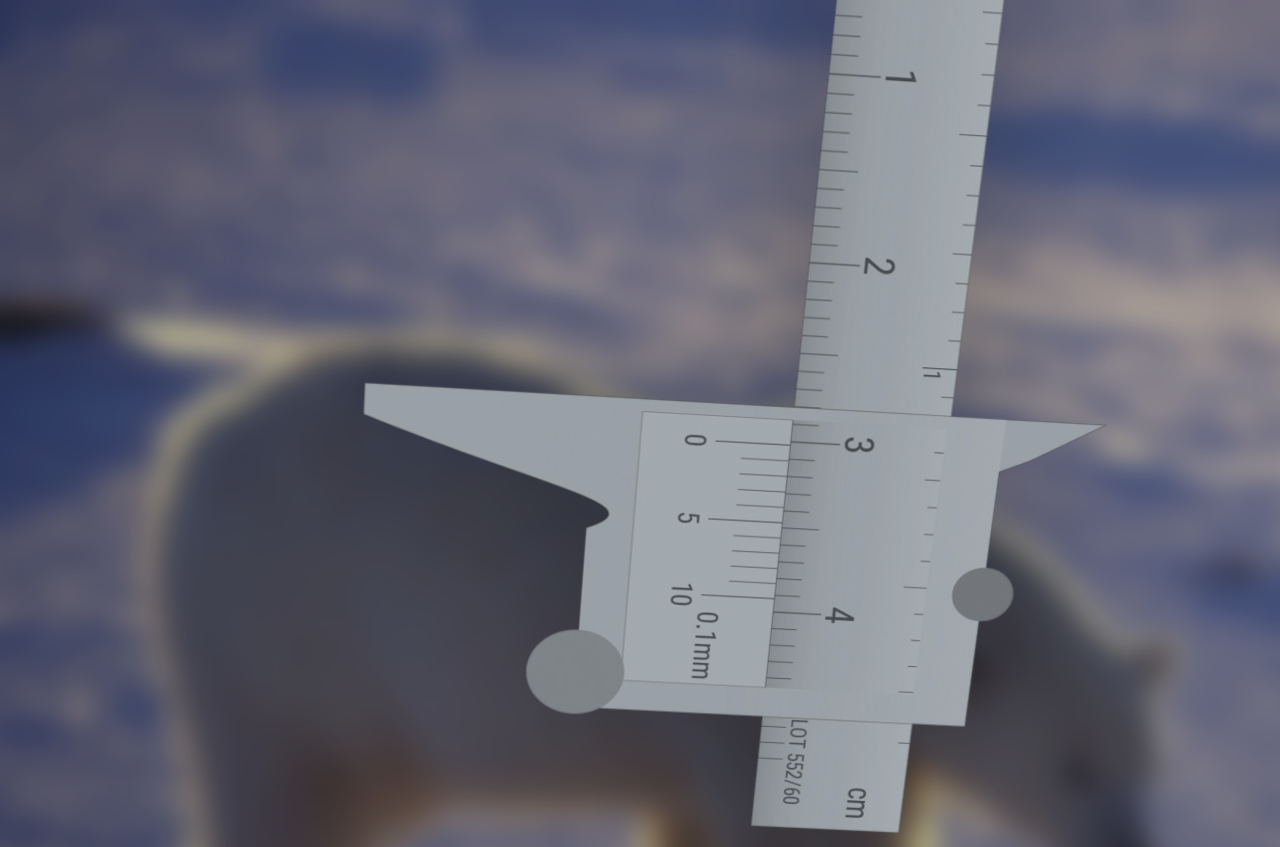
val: 30.2
